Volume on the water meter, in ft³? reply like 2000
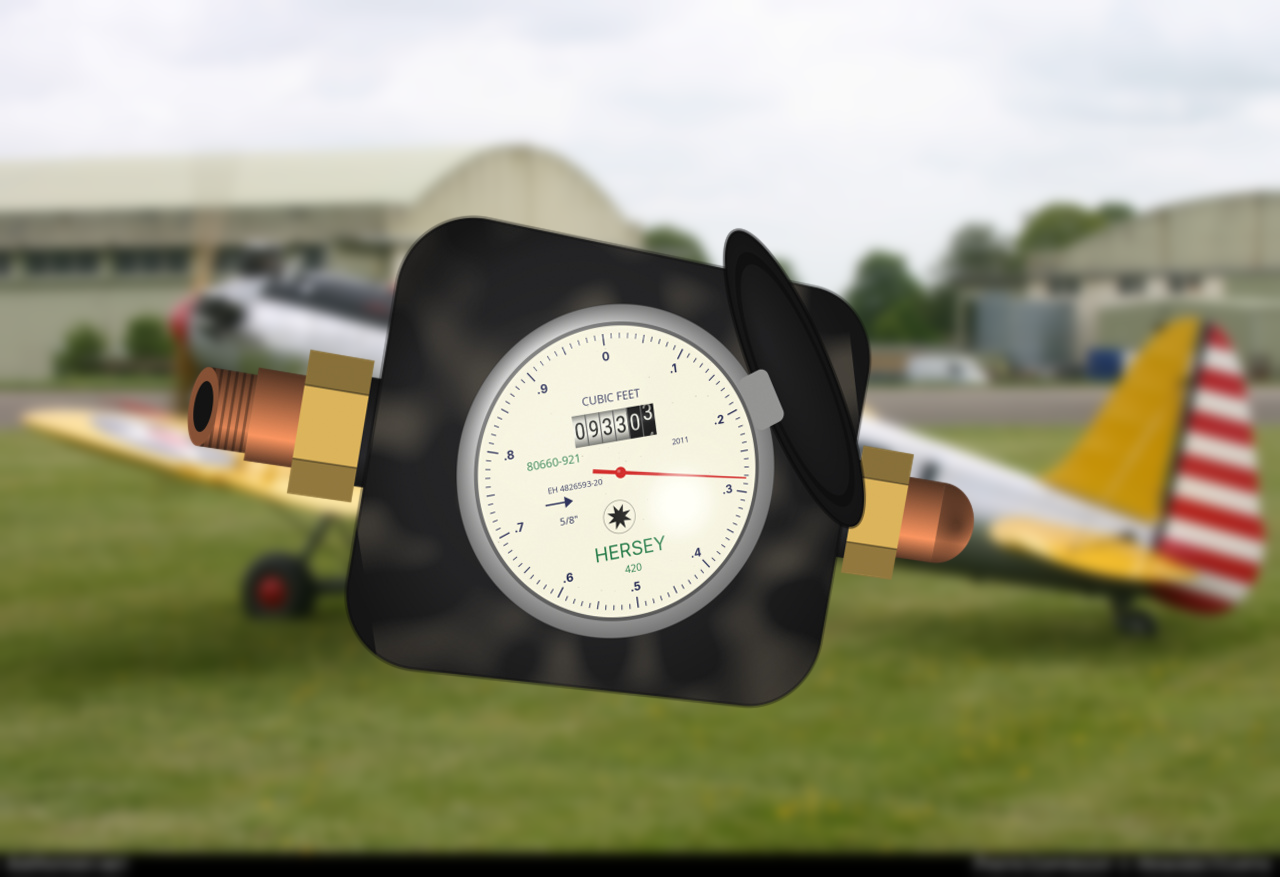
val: 93303.28
